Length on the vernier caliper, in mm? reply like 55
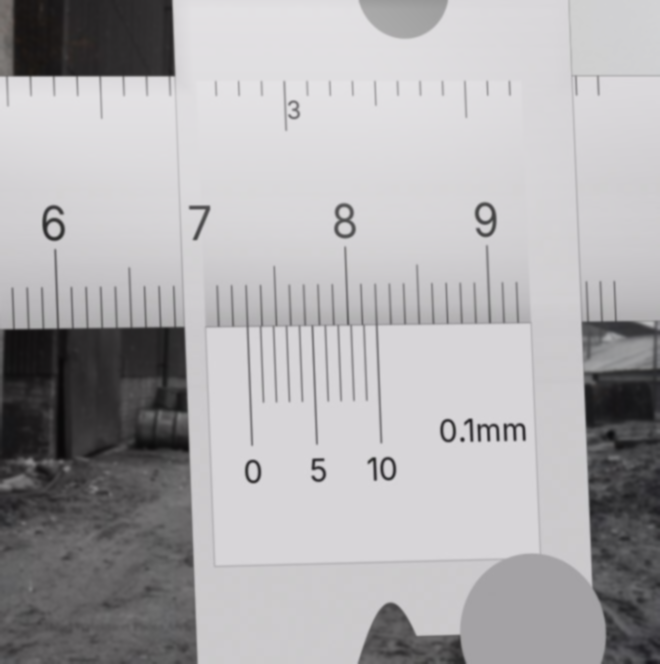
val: 73.0
